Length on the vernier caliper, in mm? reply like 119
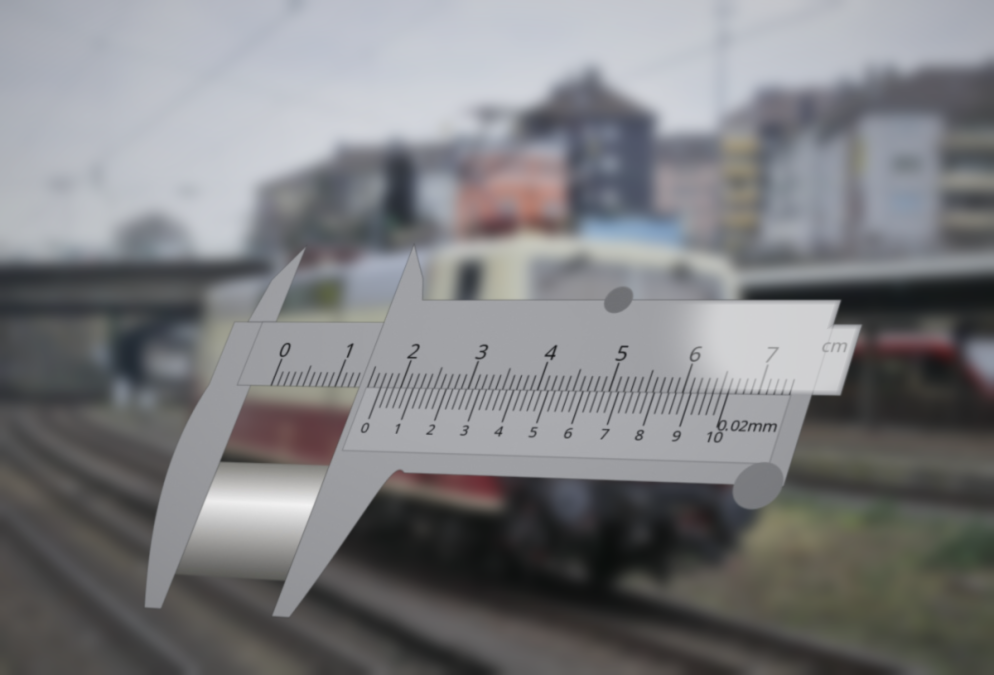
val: 17.0
